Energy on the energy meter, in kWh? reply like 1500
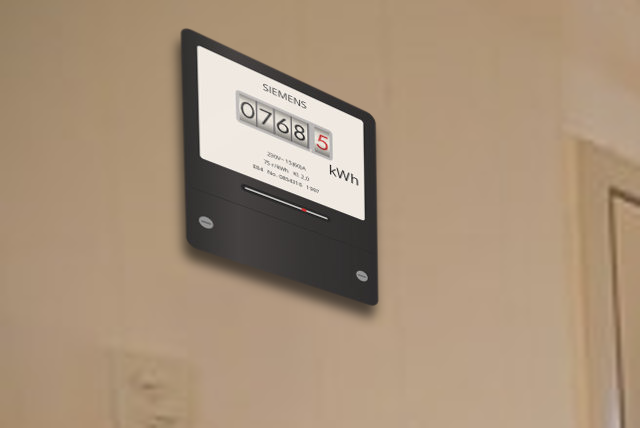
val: 768.5
